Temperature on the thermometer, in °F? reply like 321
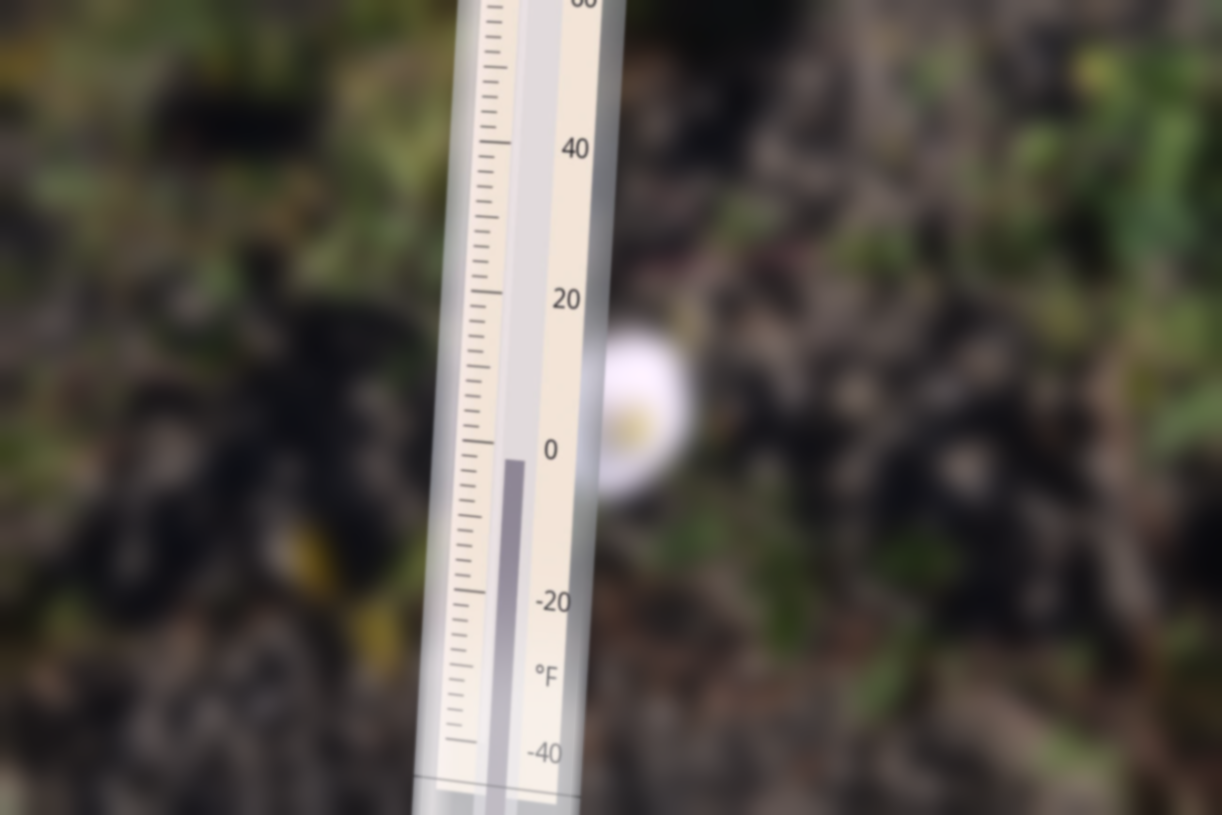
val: -2
